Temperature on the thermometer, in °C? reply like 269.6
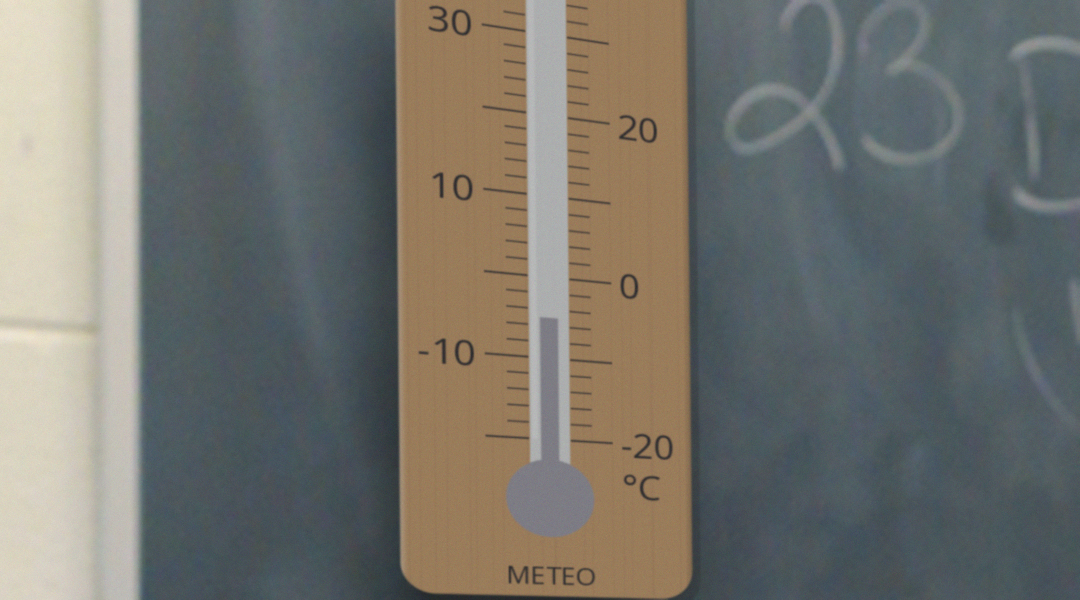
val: -5
